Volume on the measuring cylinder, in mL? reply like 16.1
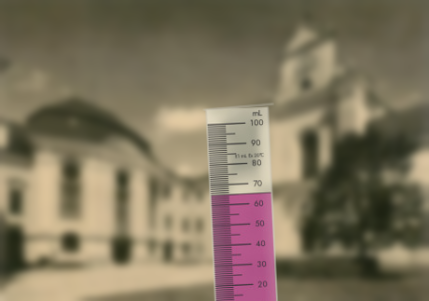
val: 65
